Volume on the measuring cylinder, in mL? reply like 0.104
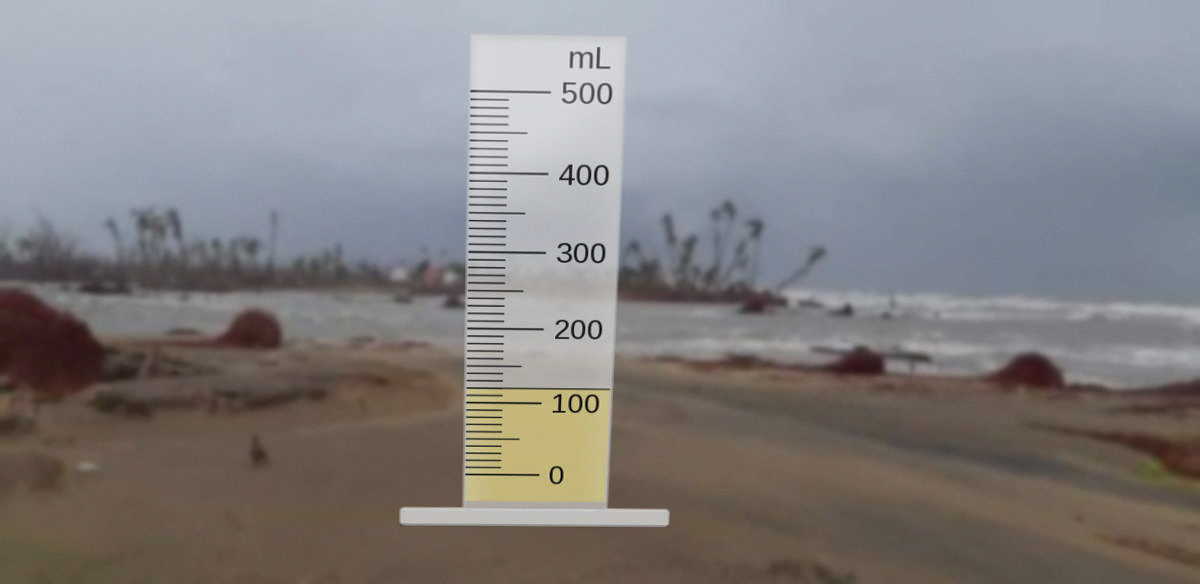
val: 120
